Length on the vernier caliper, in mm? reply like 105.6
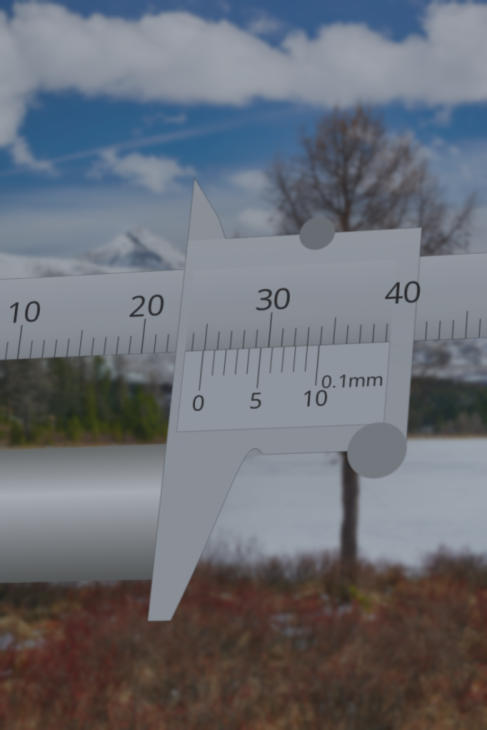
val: 24.9
